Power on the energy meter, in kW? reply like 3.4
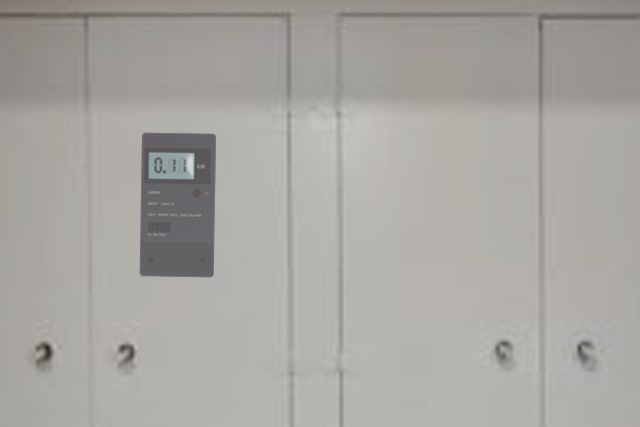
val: 0.11
